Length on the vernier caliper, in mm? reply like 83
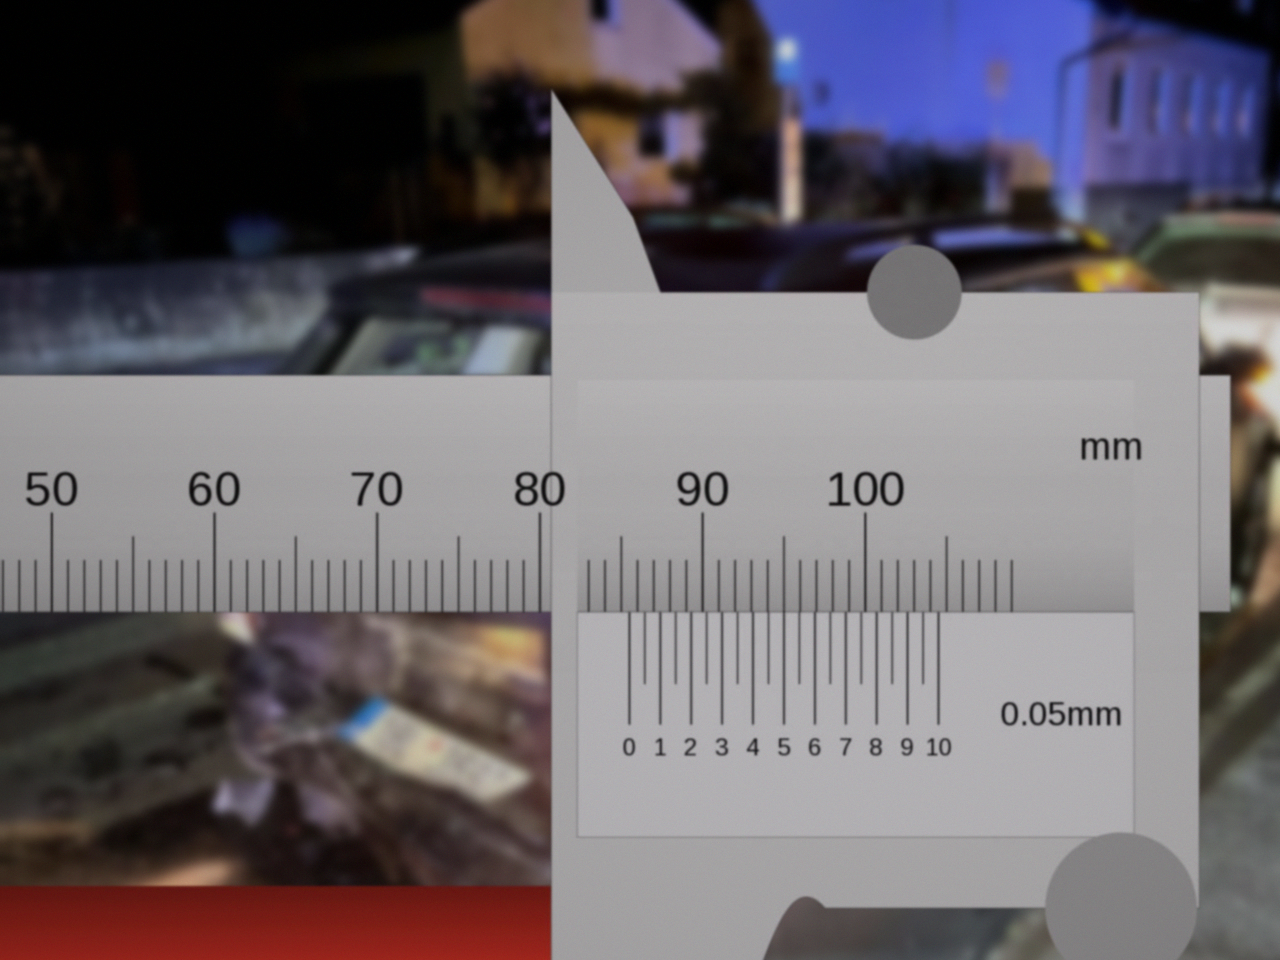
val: 85.5
